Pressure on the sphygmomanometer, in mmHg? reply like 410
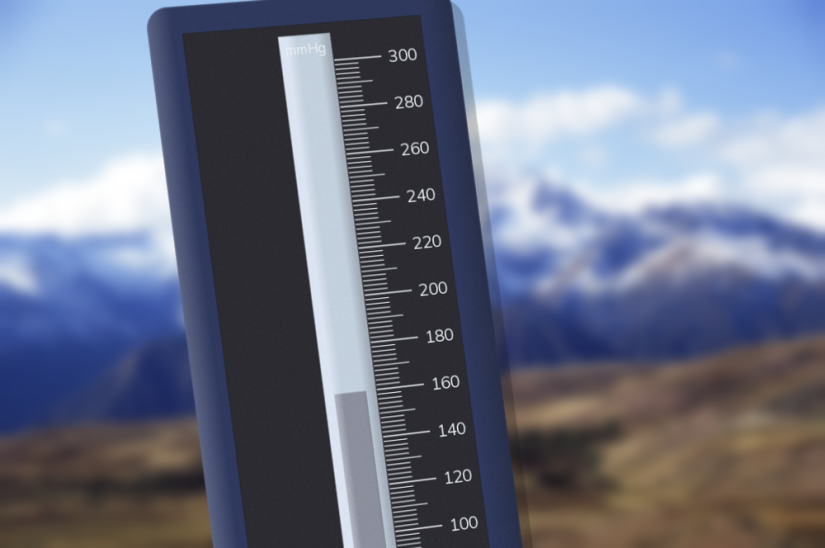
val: 160
